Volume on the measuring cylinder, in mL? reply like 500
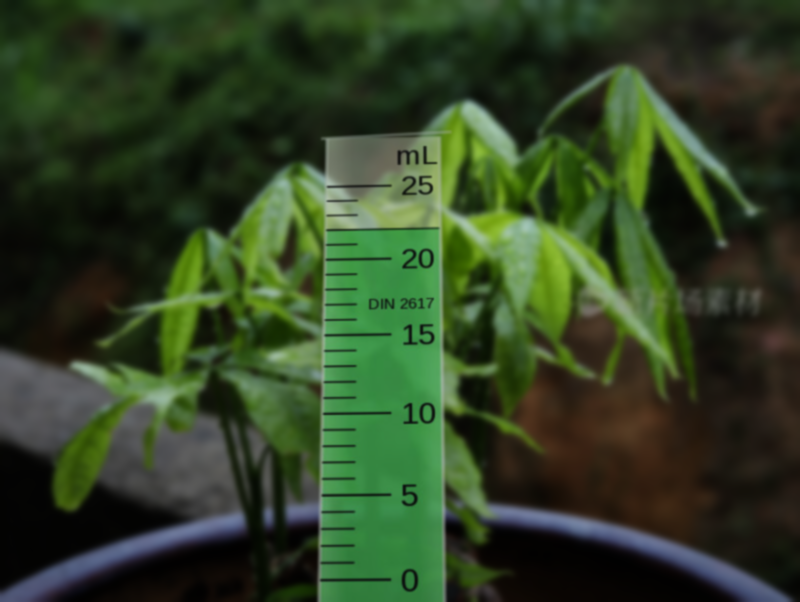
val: 22
